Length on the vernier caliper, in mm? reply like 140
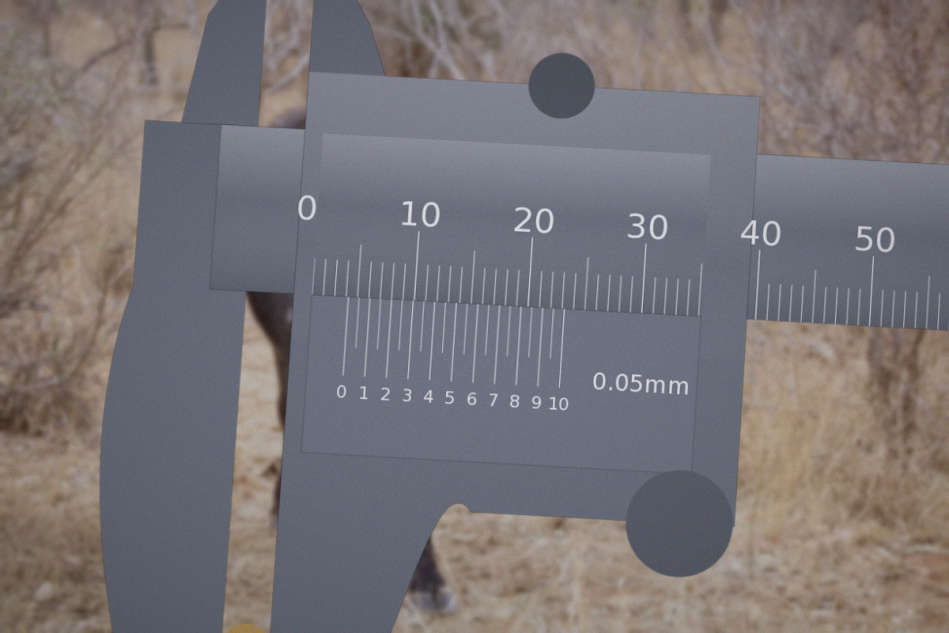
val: 4.2
